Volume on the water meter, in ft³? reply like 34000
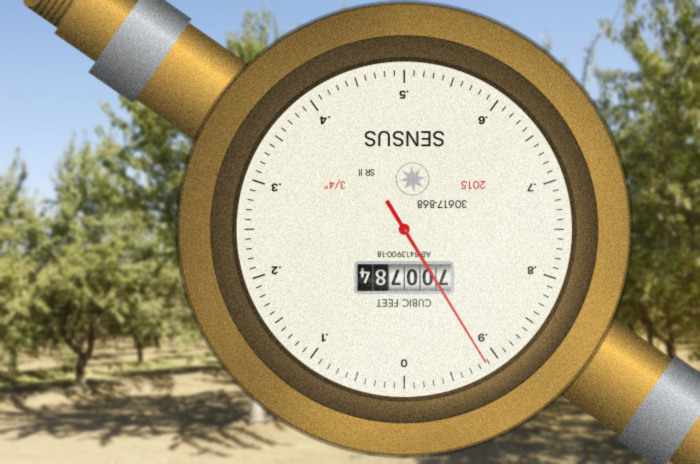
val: 700783.91
